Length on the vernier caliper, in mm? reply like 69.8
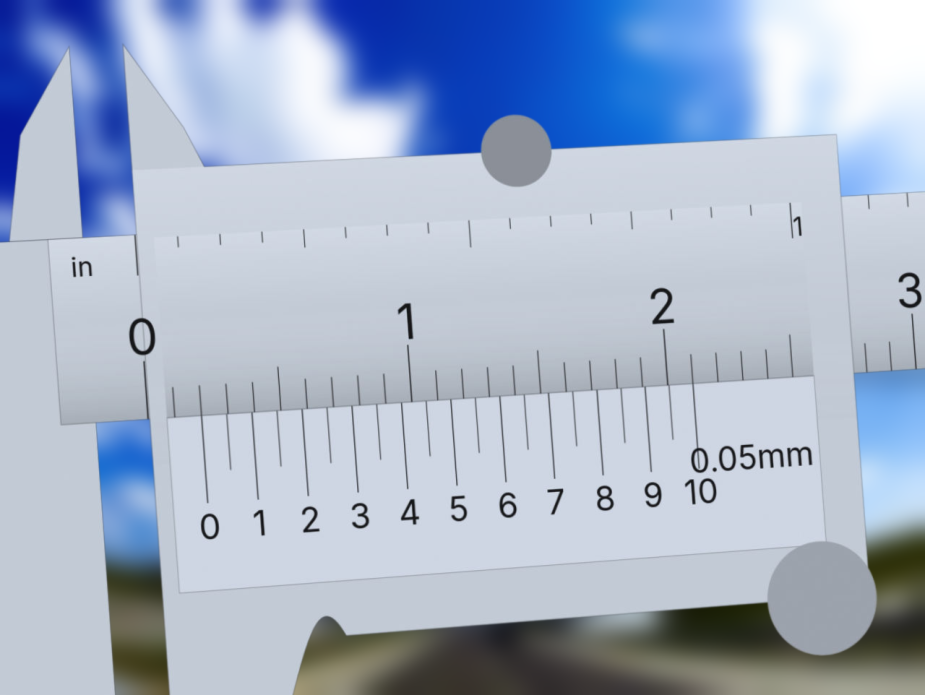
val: 2.00
